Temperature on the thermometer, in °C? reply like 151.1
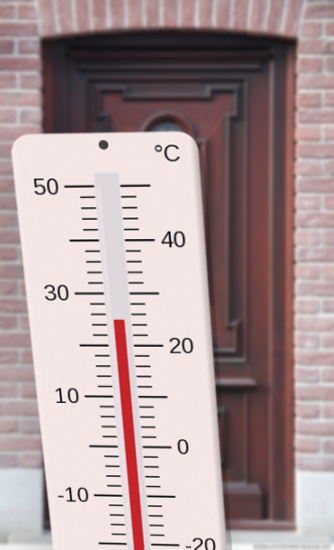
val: 25
